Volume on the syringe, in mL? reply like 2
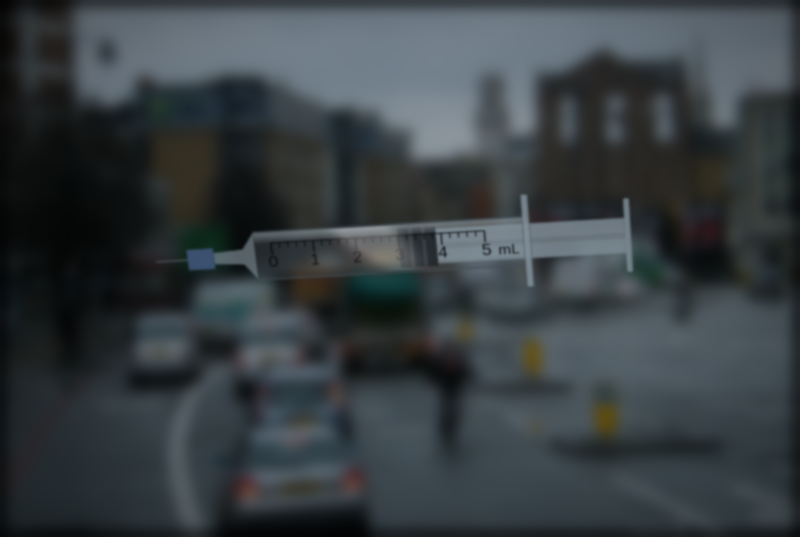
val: 3
